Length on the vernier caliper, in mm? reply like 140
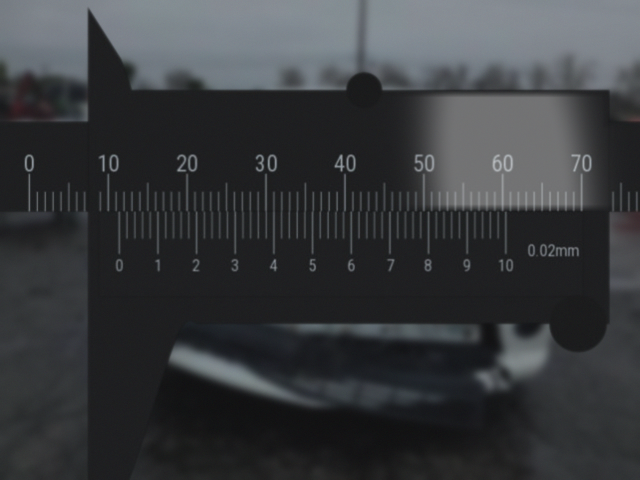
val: 11.4
